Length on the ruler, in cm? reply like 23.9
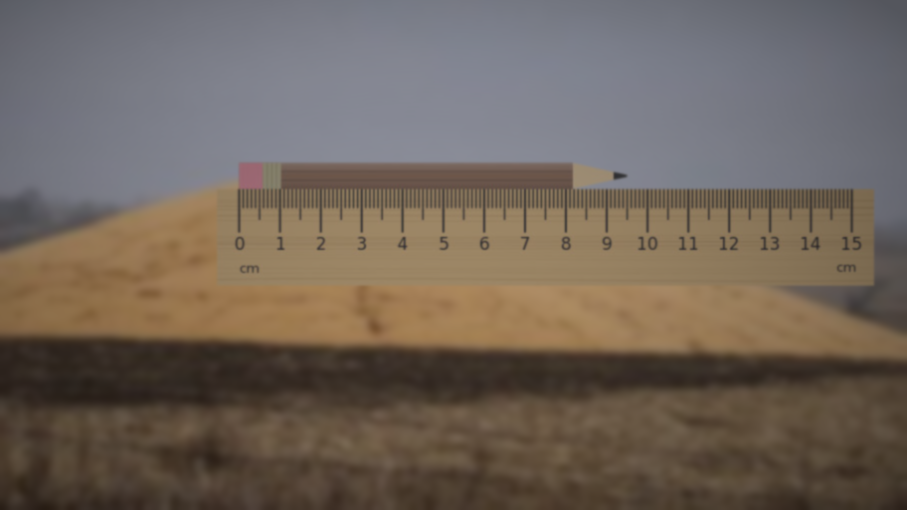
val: 9.5
